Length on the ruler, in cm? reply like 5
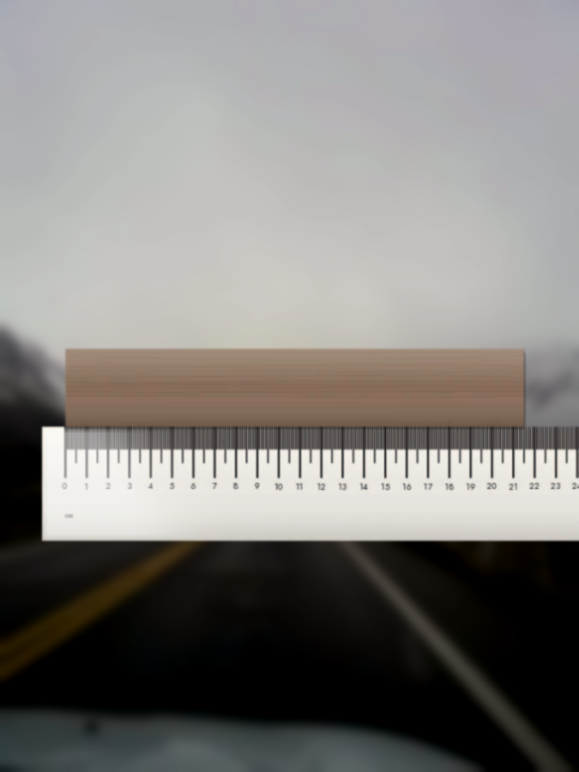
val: 21.5
